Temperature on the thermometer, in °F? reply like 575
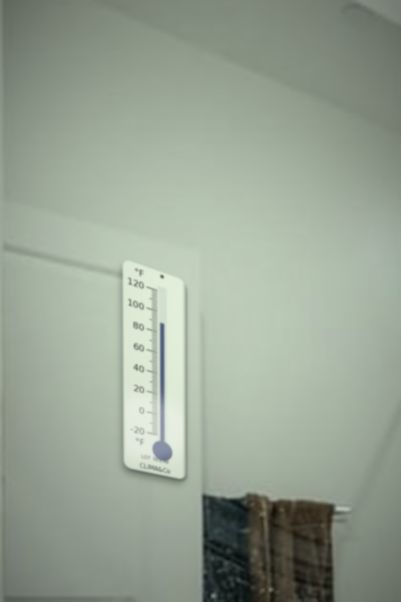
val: 90
